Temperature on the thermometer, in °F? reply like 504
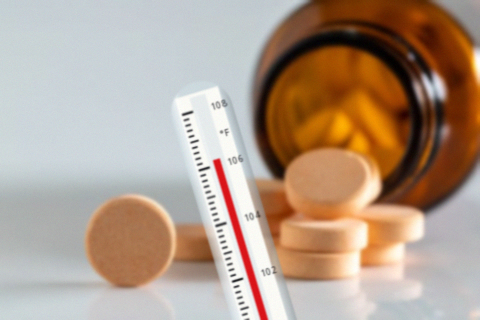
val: 106.2
